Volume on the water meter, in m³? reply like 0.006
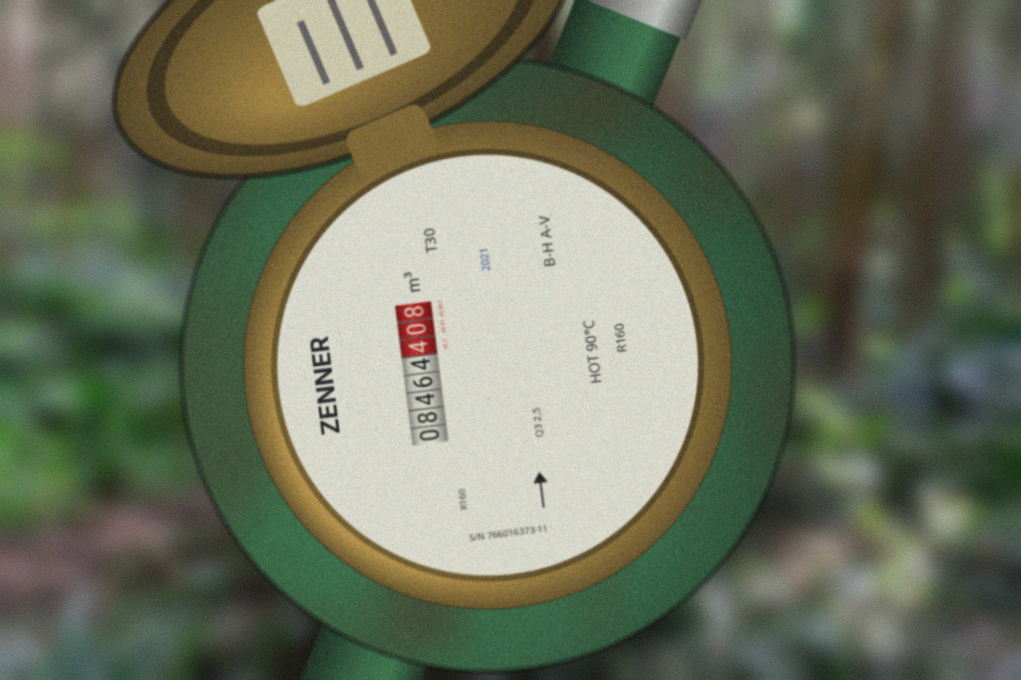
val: 8464.408
